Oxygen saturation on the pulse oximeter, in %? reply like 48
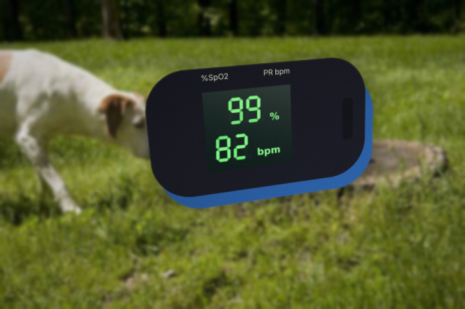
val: 99
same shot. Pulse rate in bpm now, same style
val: 82
